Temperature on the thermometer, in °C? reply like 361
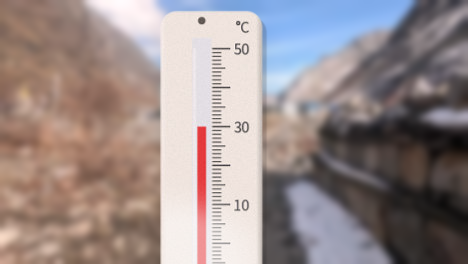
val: 30
